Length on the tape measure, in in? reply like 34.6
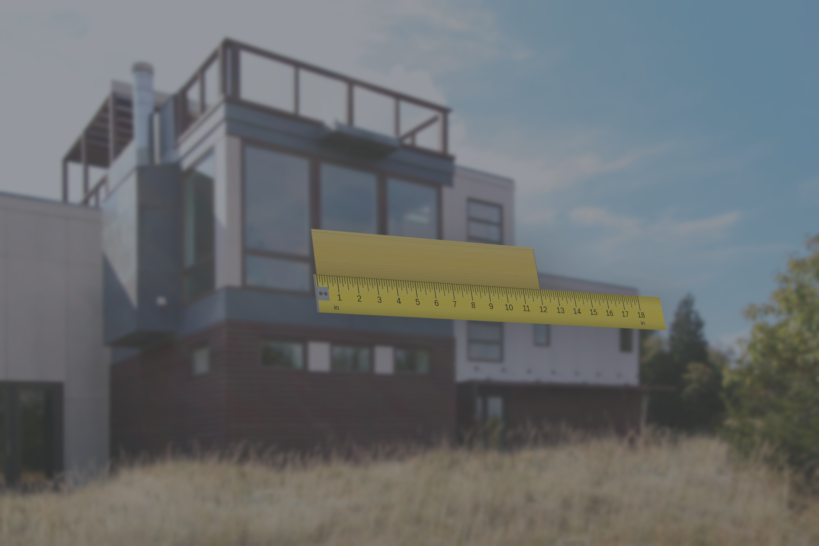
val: 12
